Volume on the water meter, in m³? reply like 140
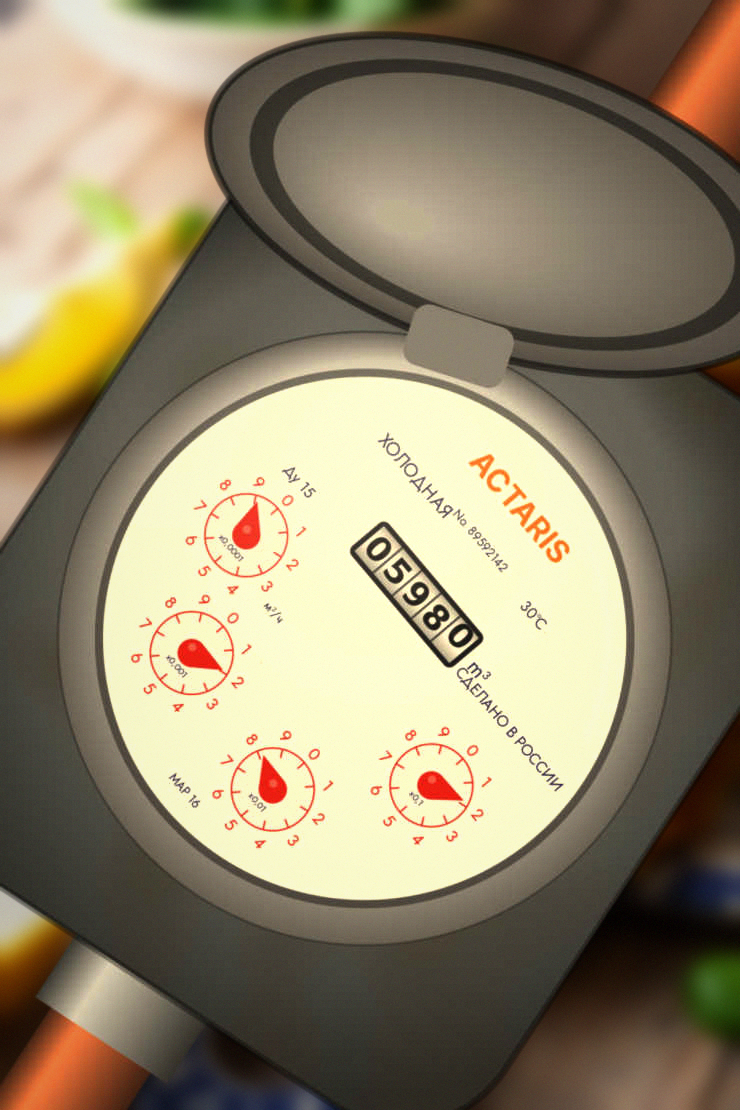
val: 5980.1819
